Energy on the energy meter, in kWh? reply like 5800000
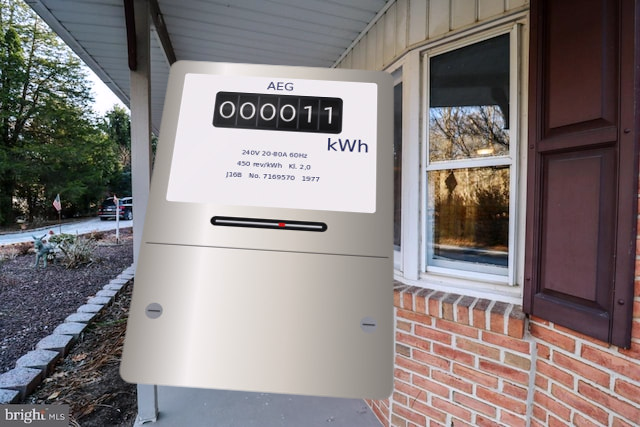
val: 11
